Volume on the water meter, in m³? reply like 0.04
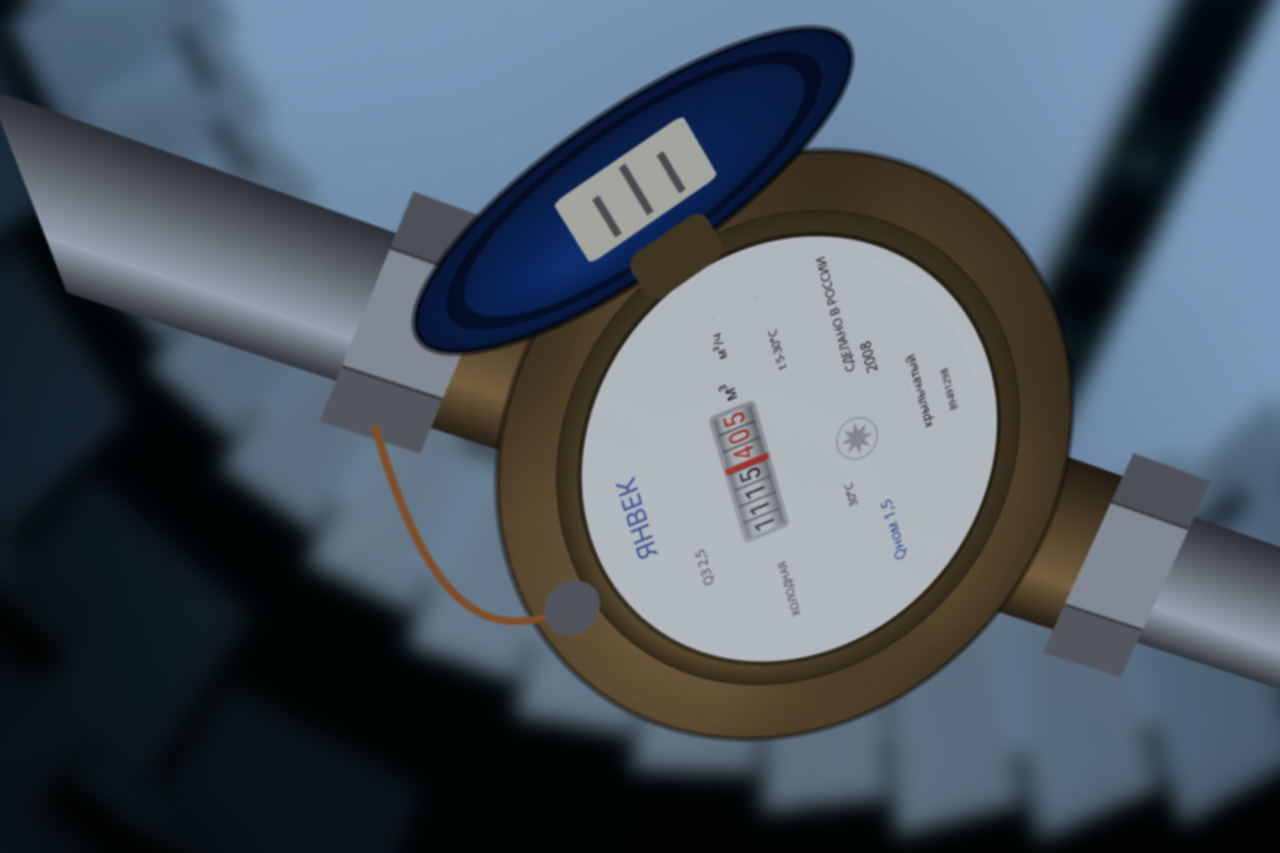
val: 1115.405
